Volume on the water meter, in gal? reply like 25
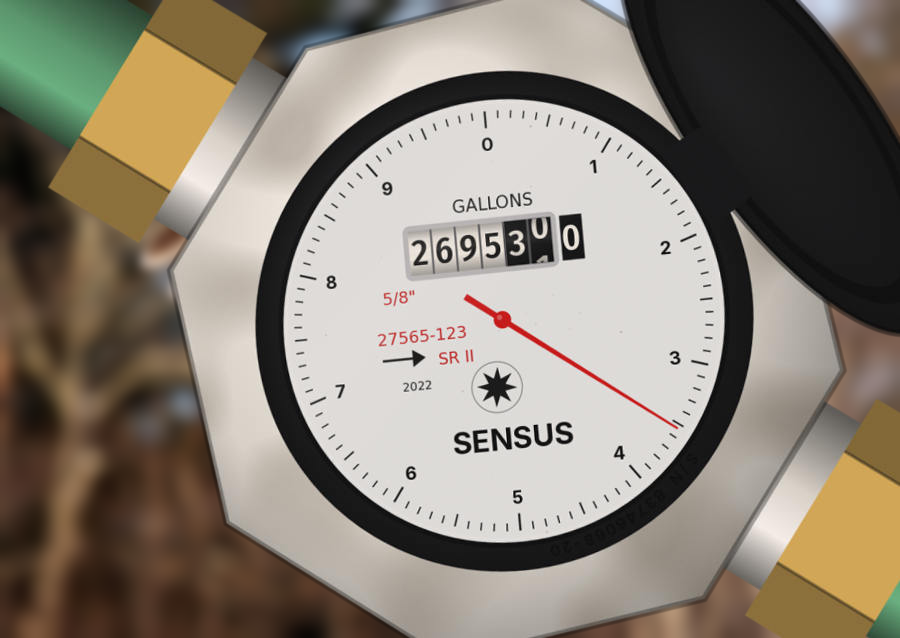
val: 2695303.5
